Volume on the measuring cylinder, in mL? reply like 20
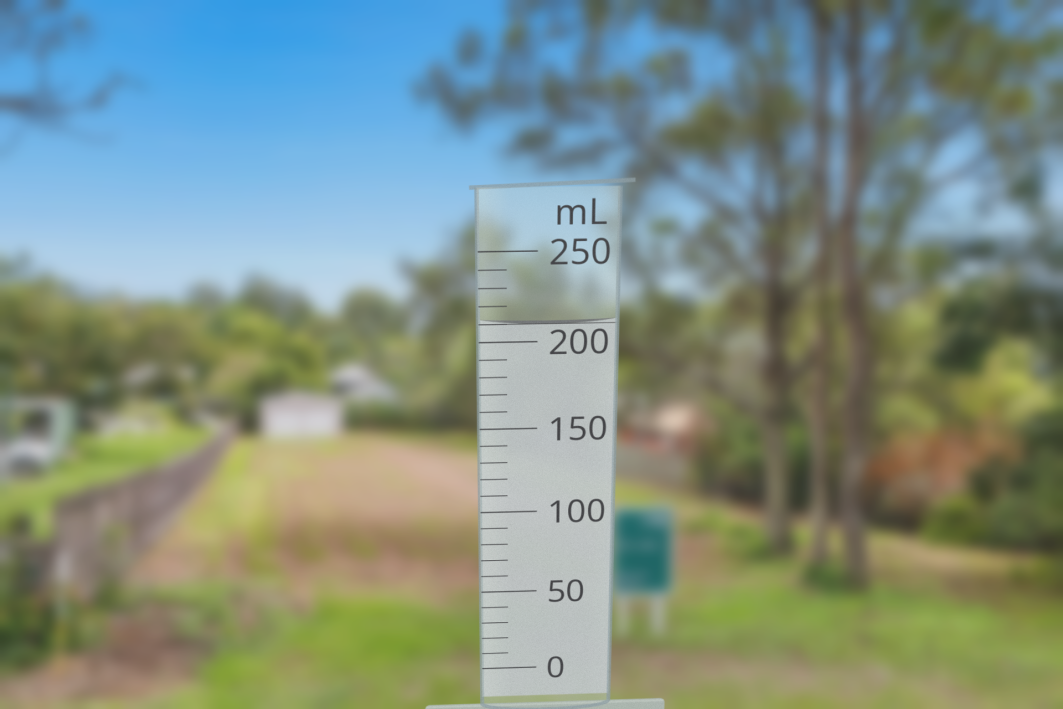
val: 210
